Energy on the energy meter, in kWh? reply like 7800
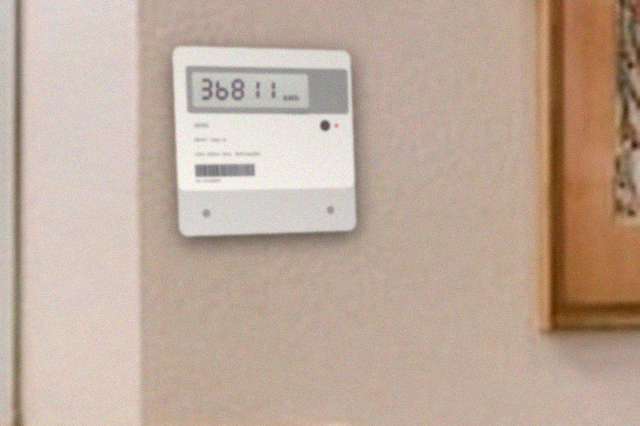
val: 36811
